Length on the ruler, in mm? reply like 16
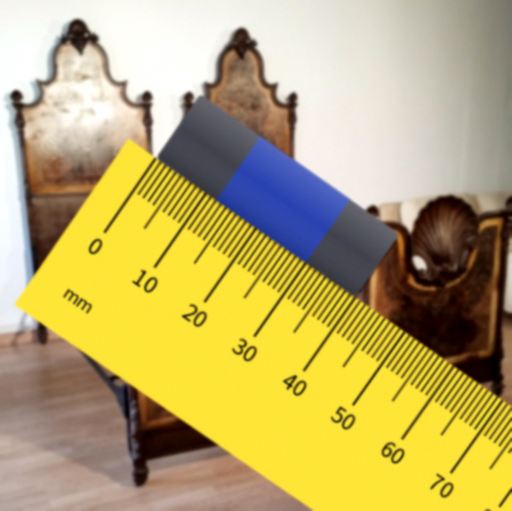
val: 40
